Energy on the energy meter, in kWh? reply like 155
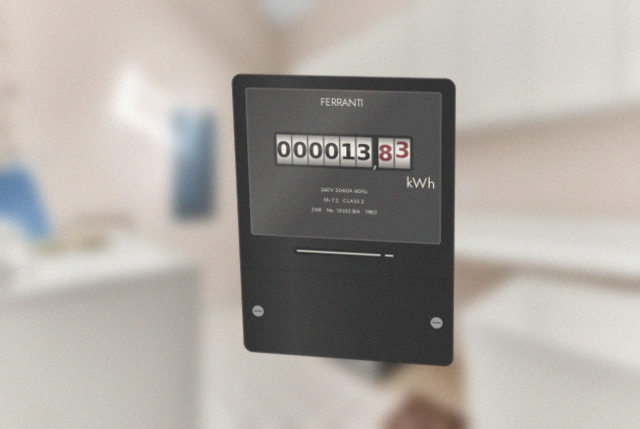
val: 13.83
